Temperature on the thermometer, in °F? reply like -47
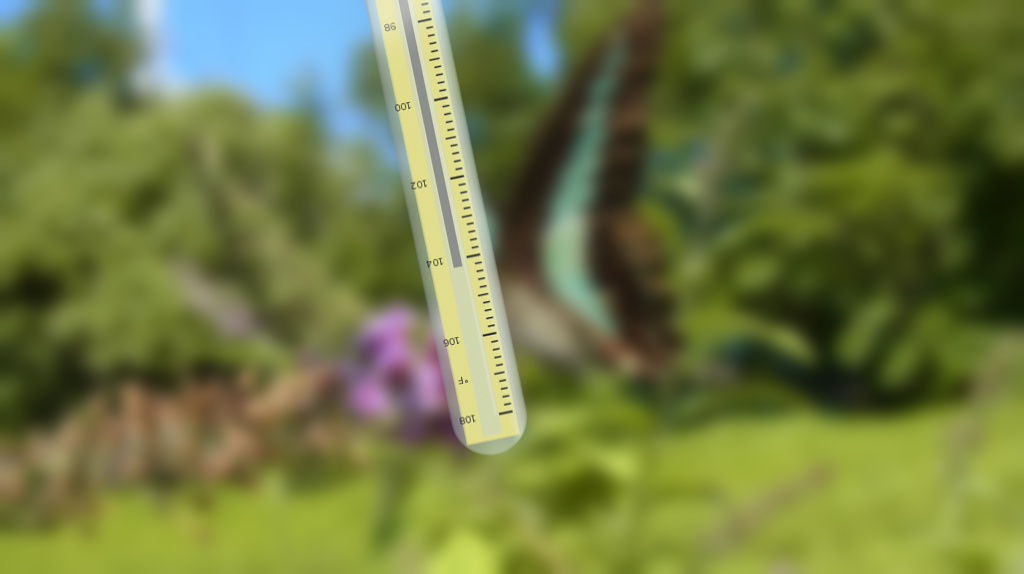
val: 104.2
